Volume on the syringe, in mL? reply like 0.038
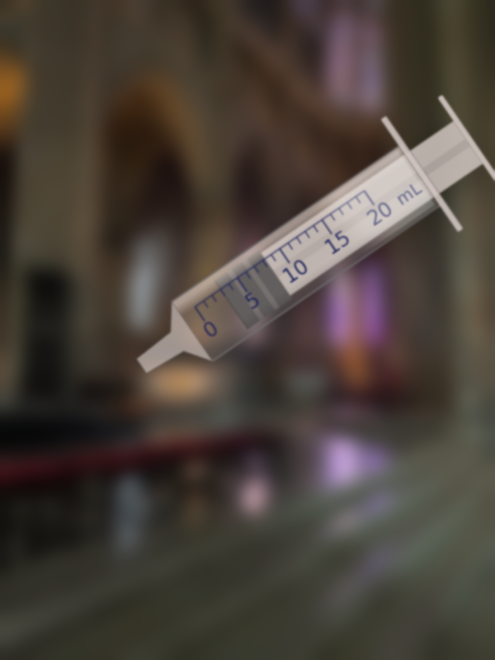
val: 3
